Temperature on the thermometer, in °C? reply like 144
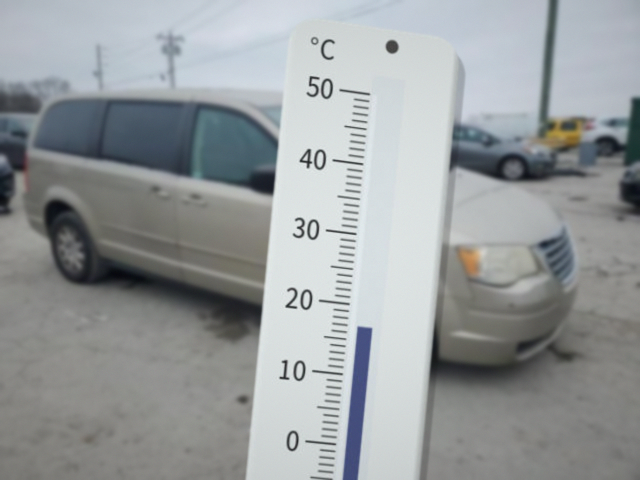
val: 17
